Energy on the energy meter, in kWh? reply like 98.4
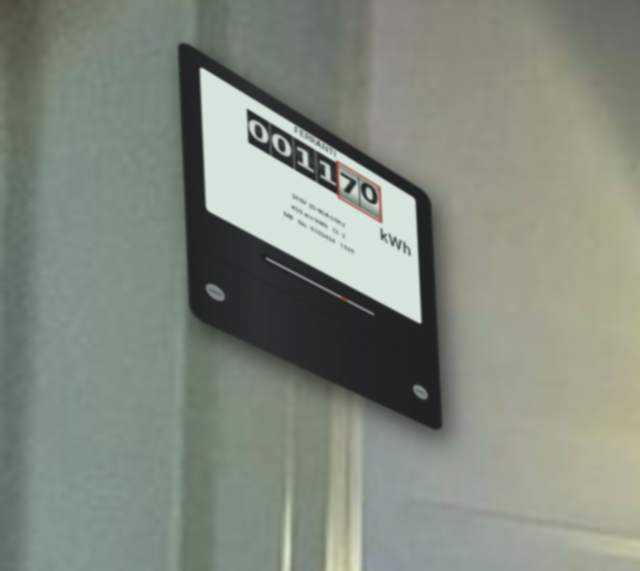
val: 11.70
